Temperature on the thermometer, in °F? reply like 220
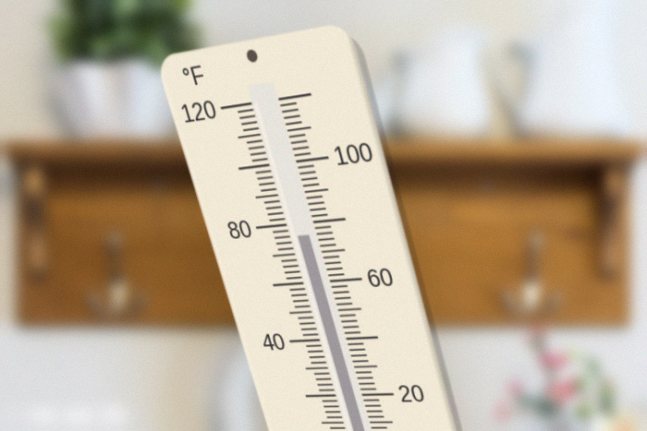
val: 76
